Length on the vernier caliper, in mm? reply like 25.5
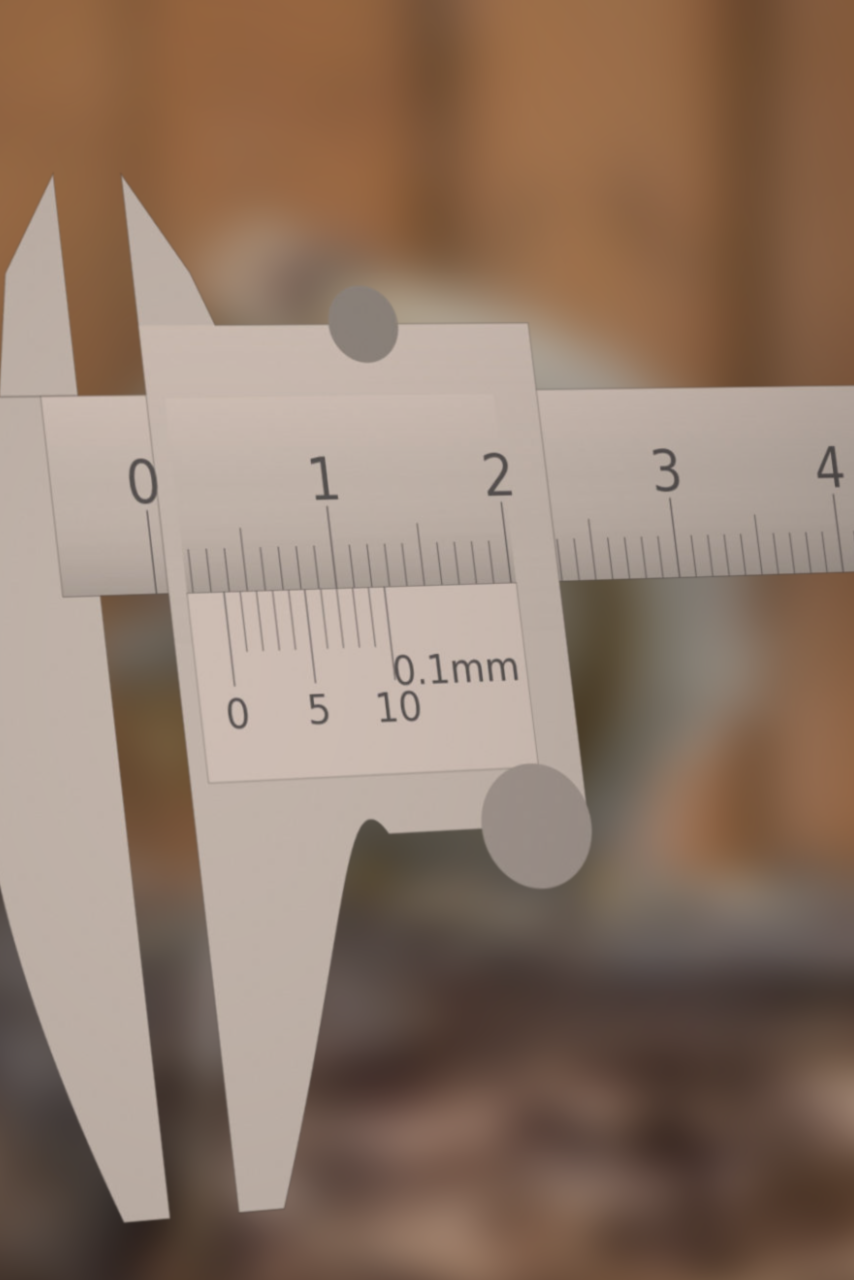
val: 3.7
